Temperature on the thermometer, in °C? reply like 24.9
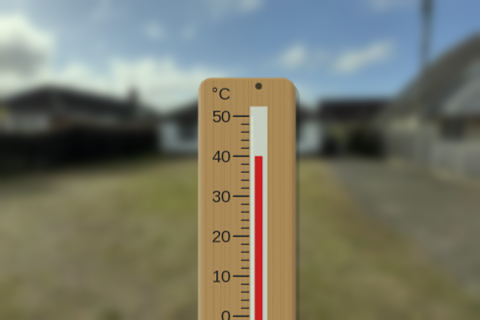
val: 40
